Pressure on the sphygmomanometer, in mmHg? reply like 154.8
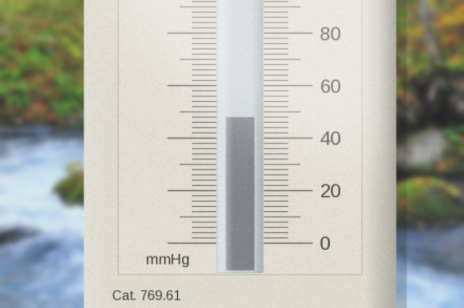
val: 48
